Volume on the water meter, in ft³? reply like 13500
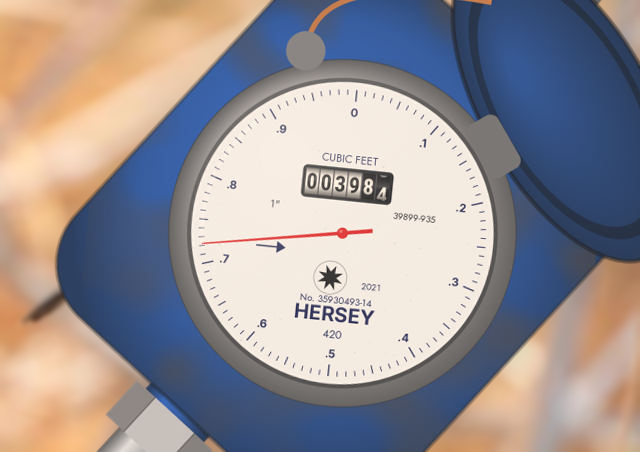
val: 3983.72
